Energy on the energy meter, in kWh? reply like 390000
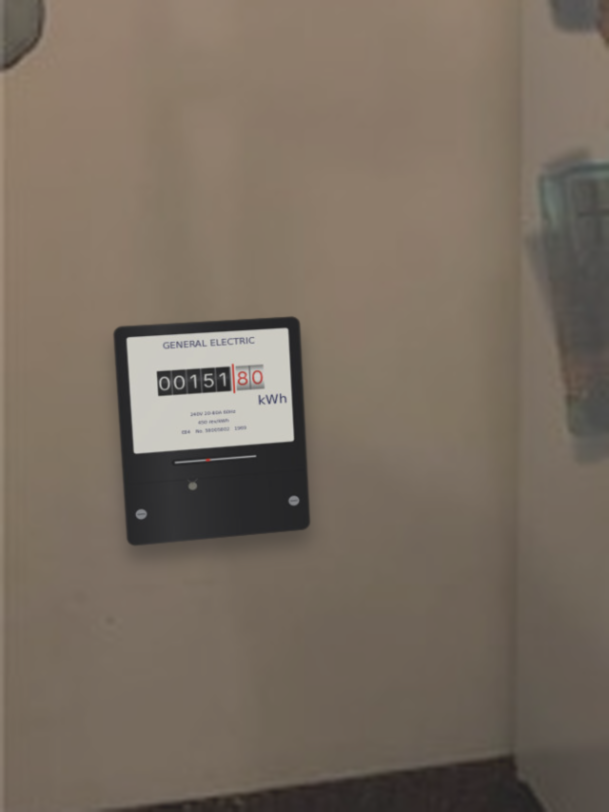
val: 151.80
